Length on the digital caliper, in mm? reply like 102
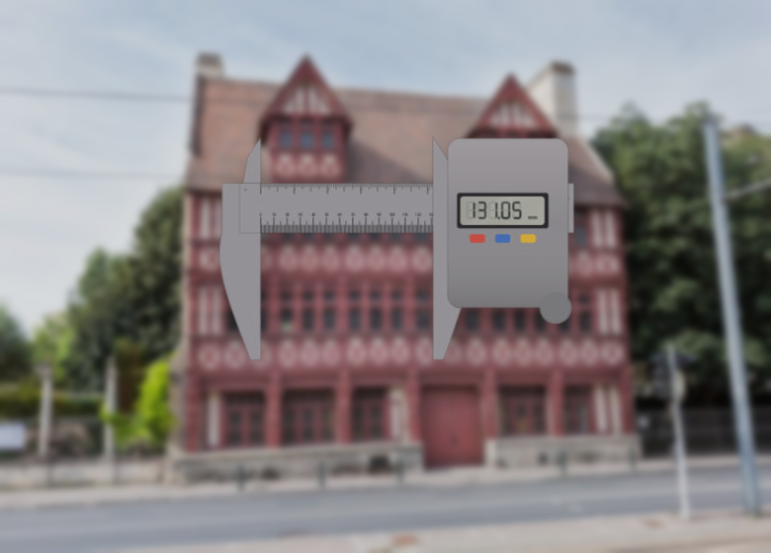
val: 131.05
